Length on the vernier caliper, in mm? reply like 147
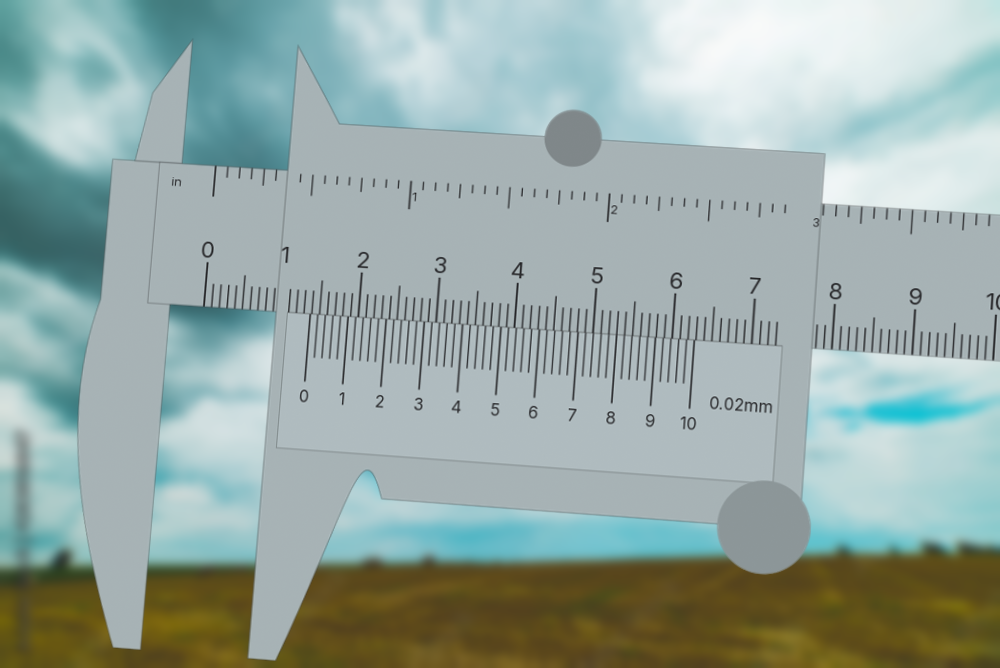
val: 13.8
